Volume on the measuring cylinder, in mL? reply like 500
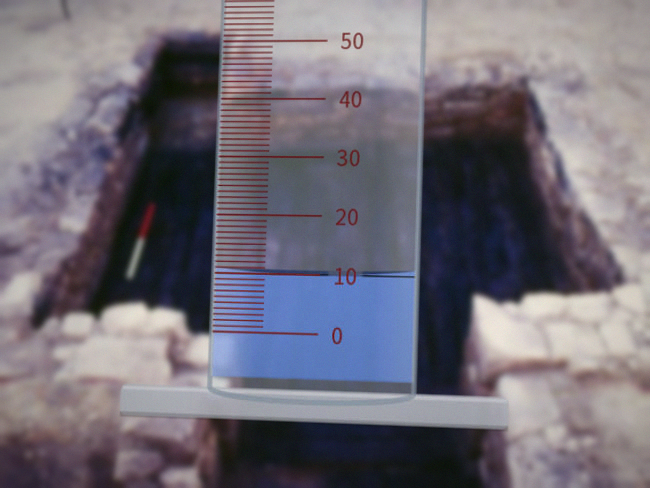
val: 10
